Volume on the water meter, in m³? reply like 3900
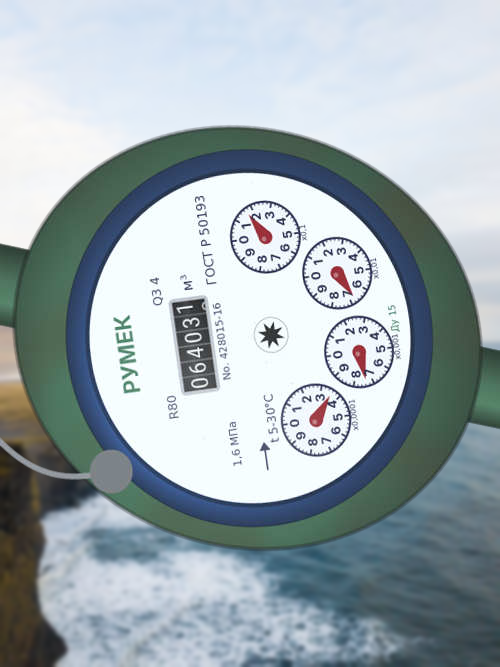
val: 64031.1673
